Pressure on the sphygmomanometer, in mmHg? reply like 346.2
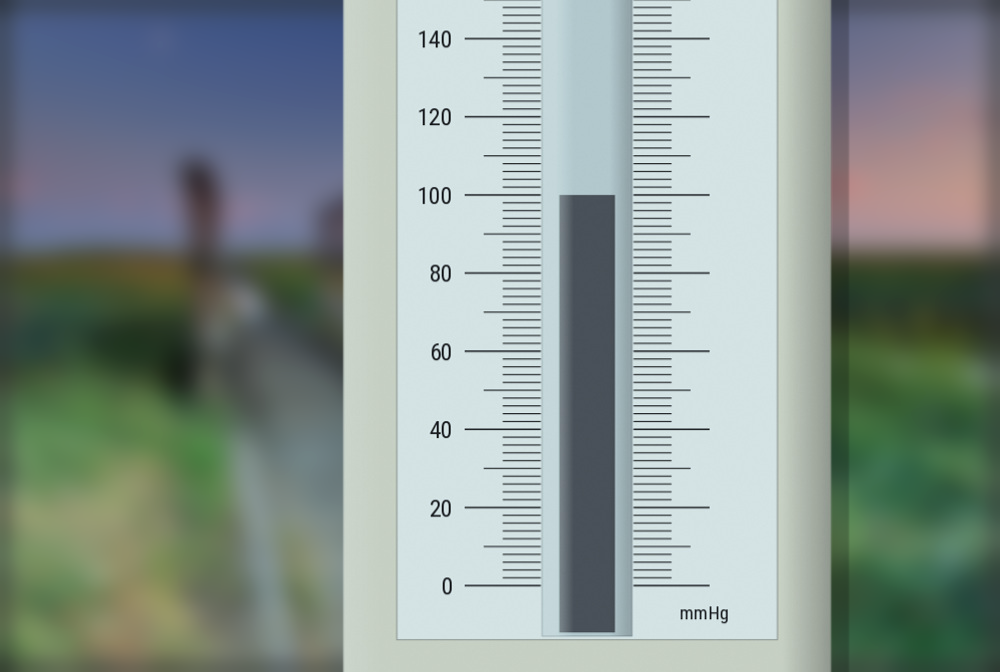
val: 100
